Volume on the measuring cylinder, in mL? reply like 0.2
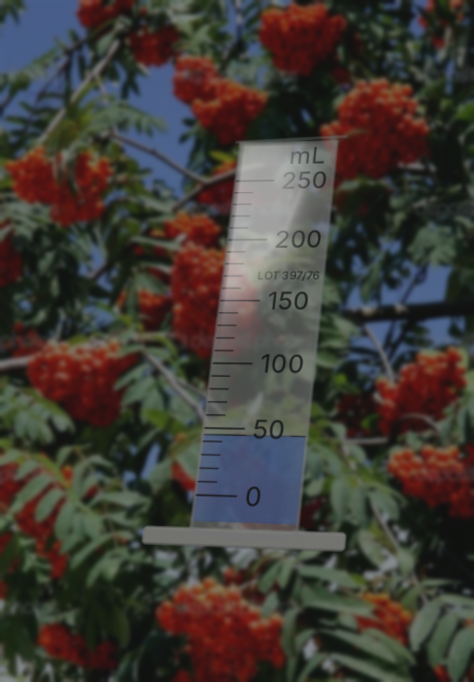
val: 45
